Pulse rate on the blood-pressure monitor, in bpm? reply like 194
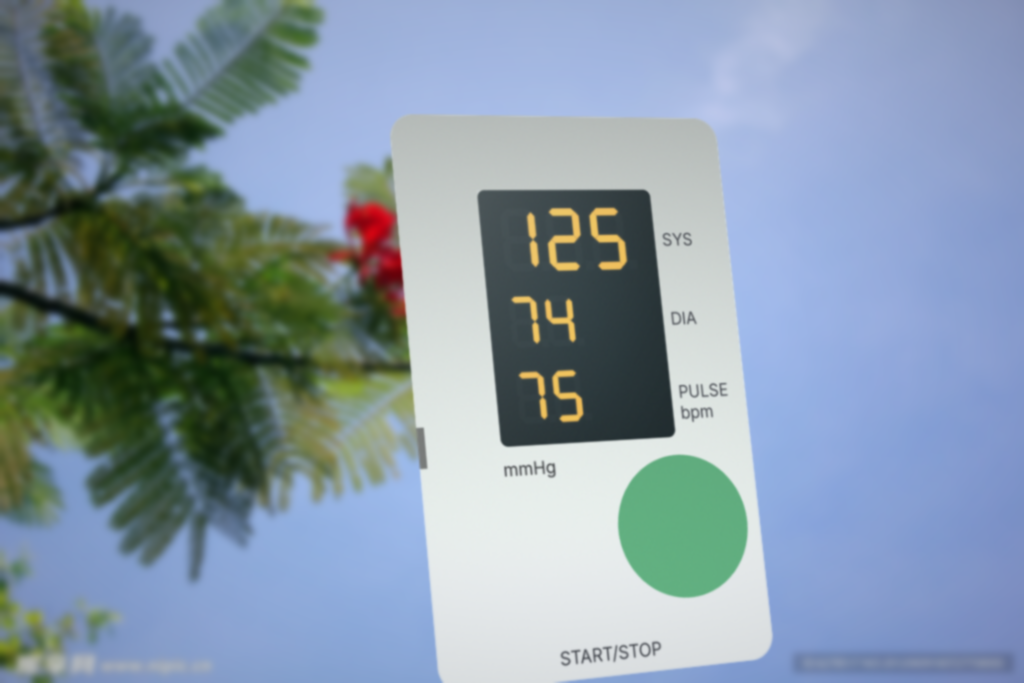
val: 75
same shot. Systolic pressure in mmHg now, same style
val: 125
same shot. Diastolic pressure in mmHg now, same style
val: 74
